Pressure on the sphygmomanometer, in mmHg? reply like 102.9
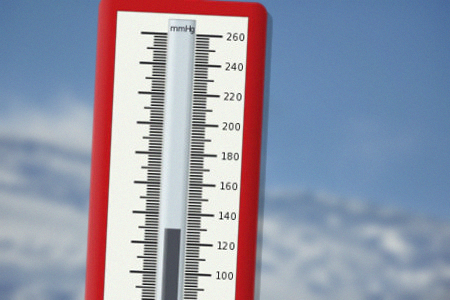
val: 130
